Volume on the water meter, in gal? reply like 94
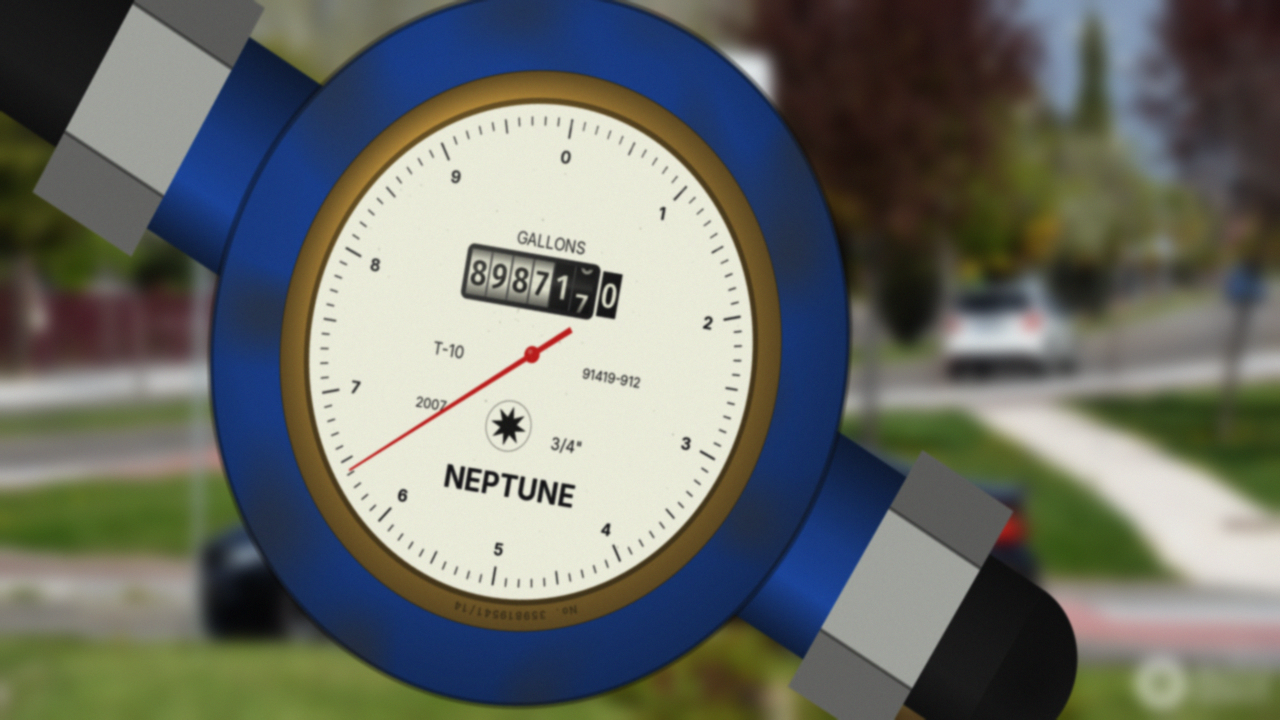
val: 8987166.4
